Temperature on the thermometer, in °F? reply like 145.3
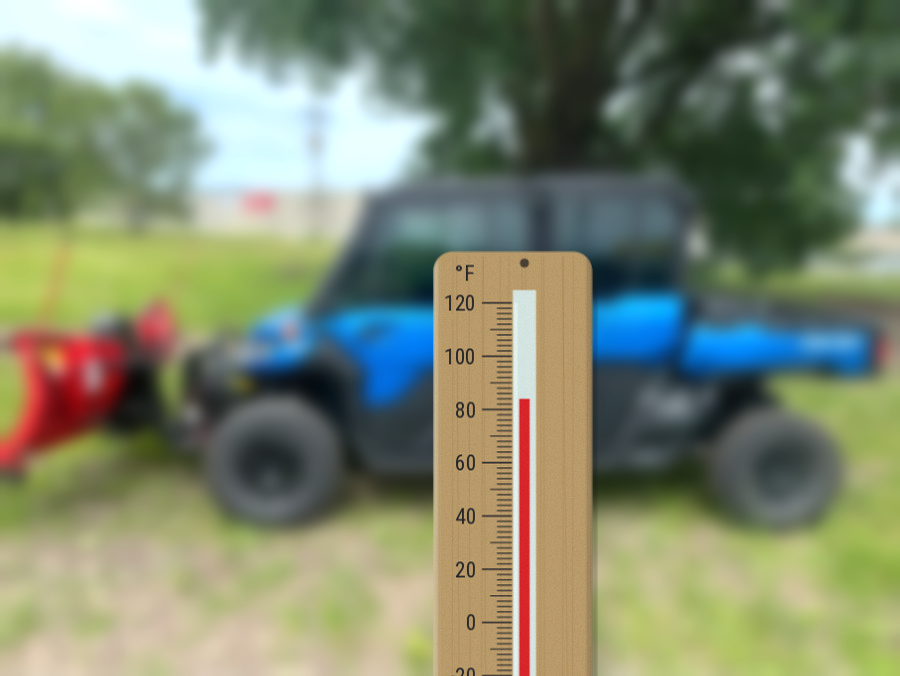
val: 84
